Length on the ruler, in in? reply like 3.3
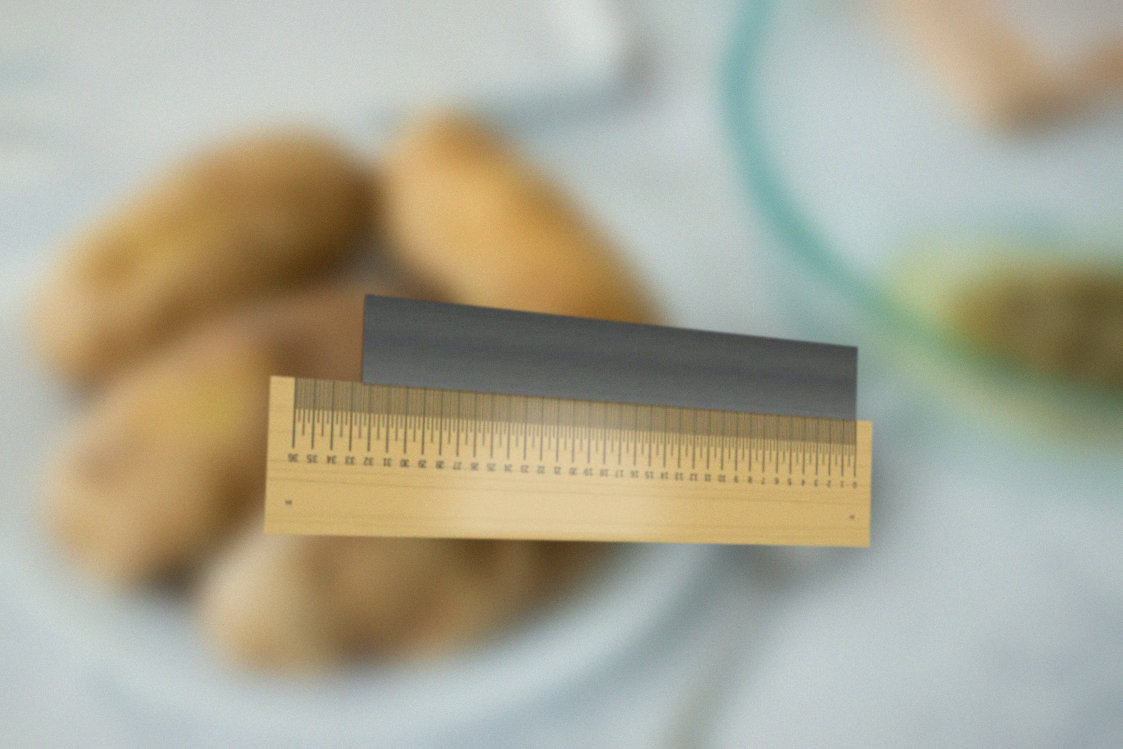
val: 32.5
